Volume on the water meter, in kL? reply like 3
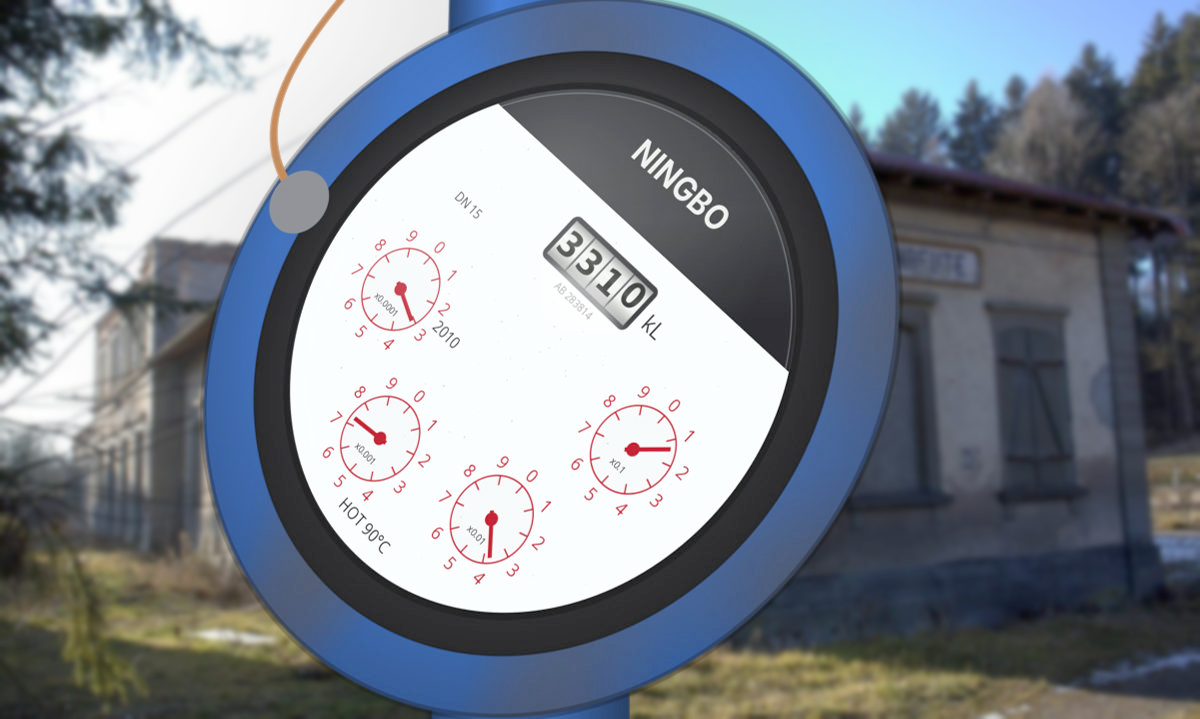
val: 3310.1373
